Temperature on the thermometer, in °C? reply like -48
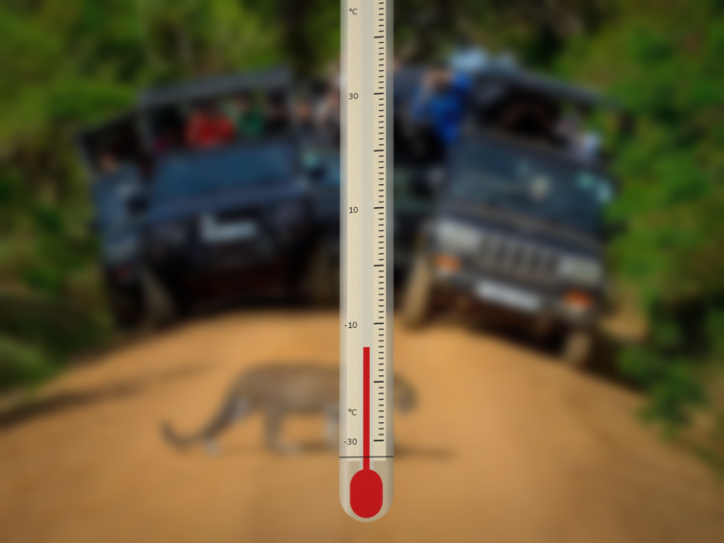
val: -14
